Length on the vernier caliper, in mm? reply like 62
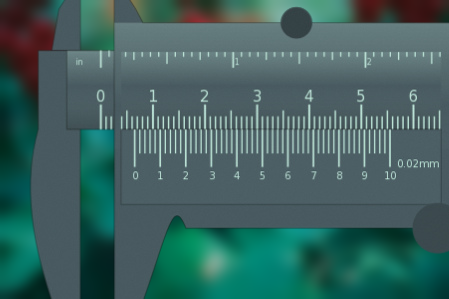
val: 6.5
